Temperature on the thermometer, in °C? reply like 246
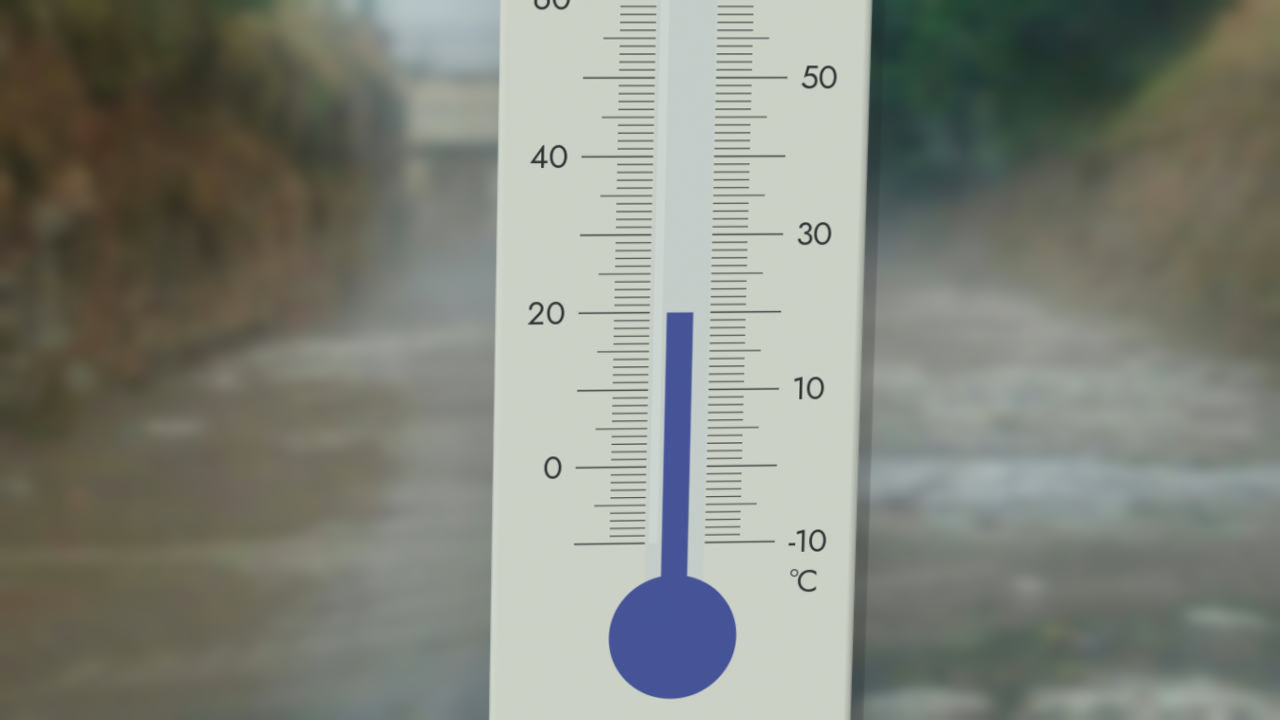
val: 20
